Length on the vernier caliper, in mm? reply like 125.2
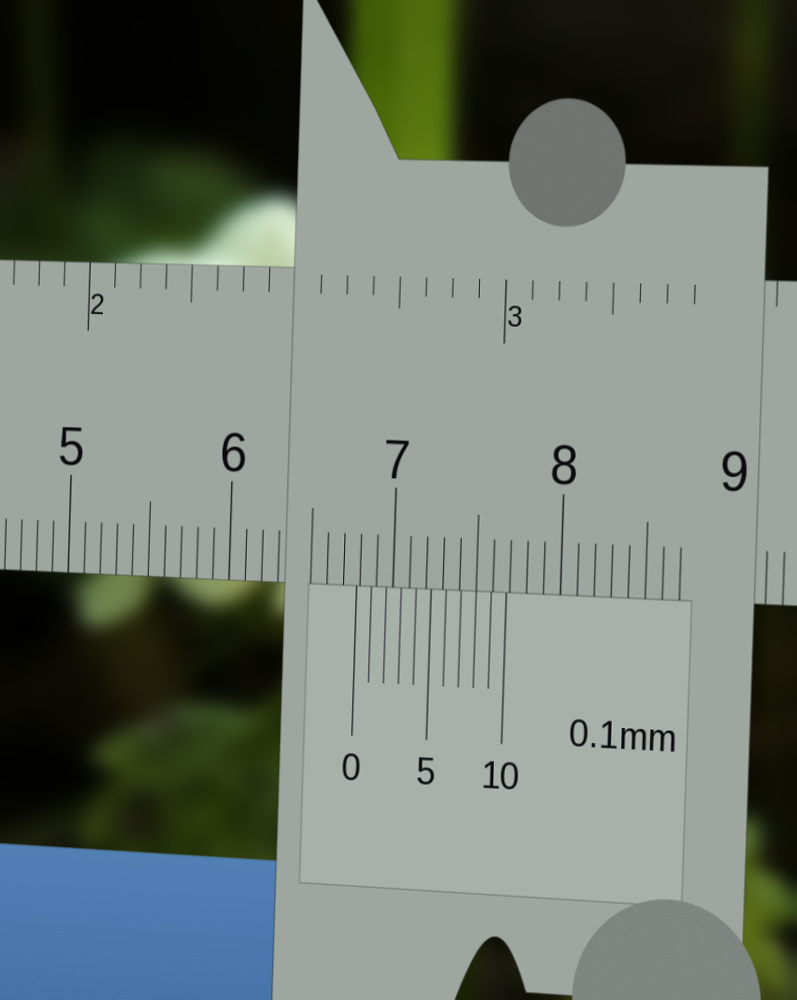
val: 67.8
